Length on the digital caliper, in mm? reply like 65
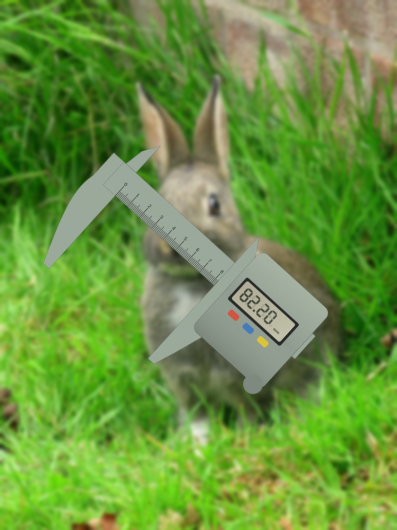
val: 82.20
